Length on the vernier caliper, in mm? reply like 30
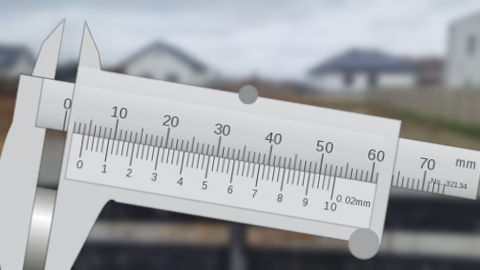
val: 4.0
